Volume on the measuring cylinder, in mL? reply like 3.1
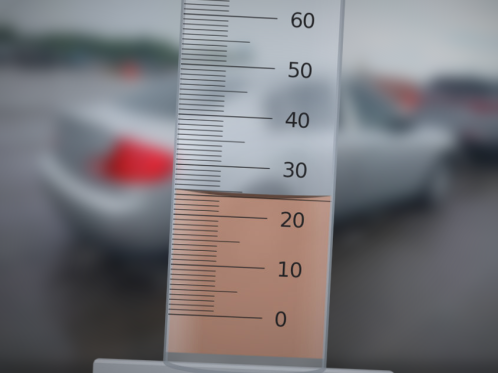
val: 24
